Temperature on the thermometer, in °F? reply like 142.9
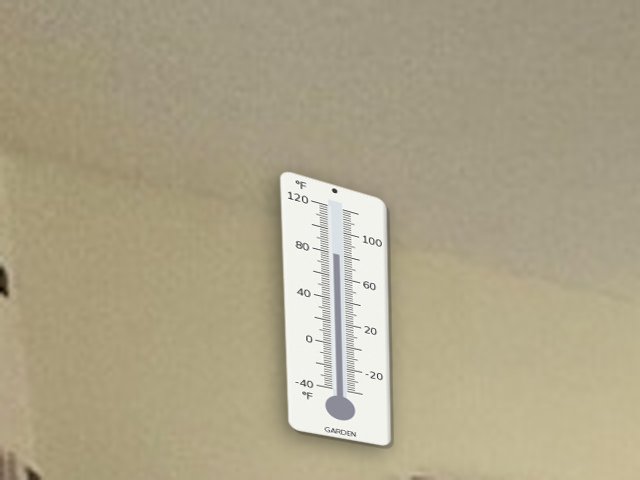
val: 80
